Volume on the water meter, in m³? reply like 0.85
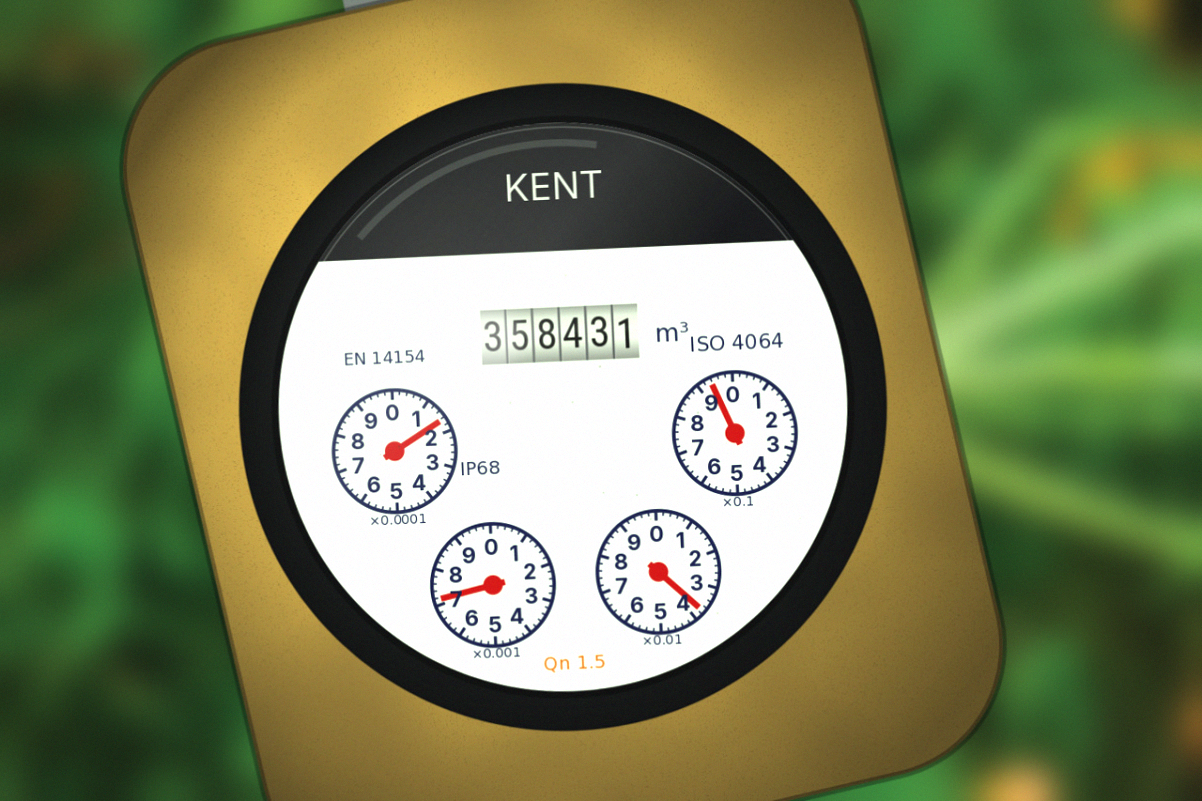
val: 358430.9371
